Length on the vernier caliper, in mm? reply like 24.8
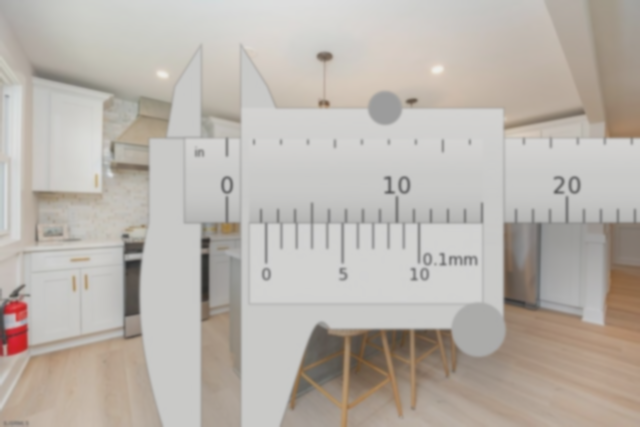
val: 2.3
